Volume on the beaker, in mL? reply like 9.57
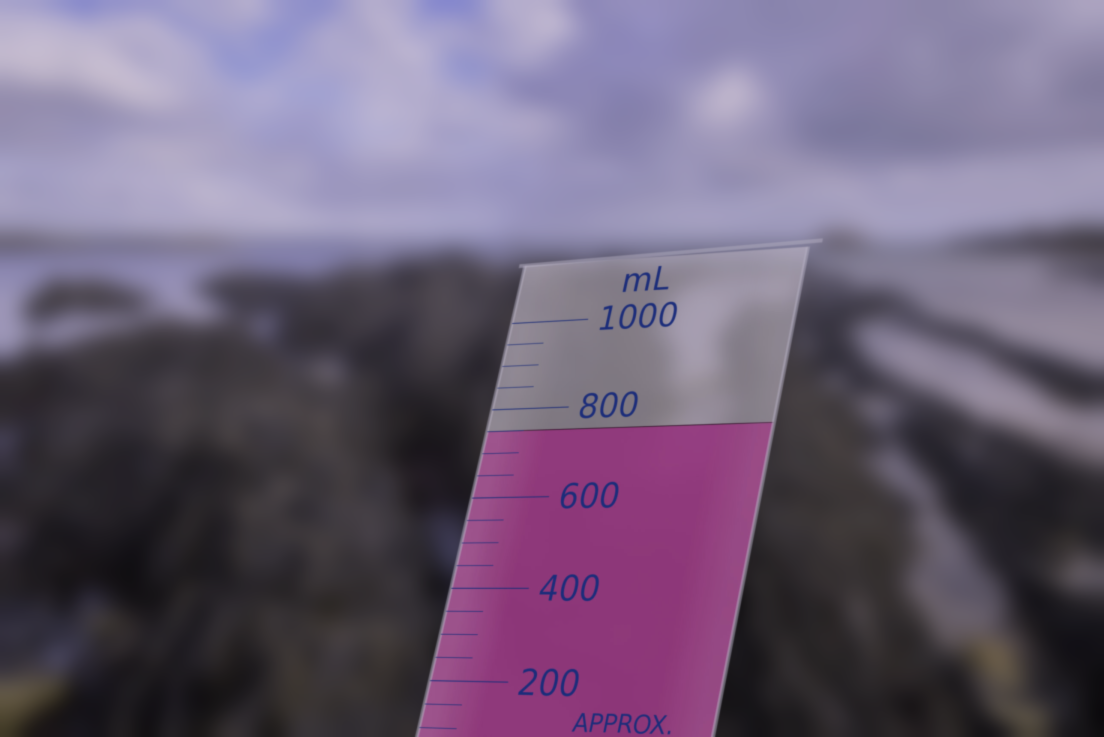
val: 750
